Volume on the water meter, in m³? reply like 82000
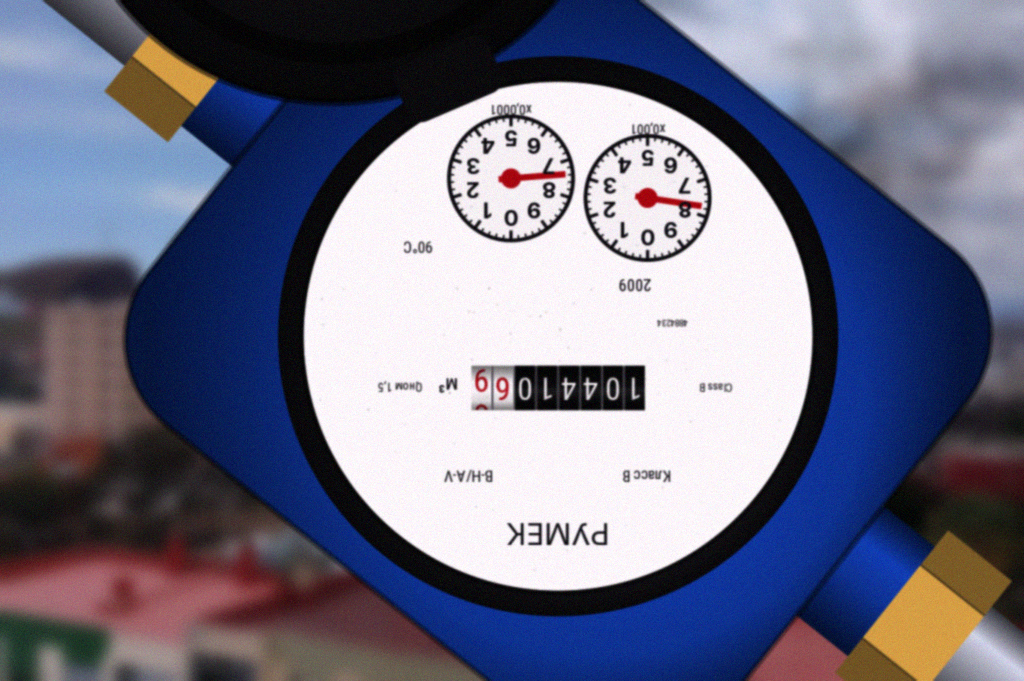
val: 104410.6877
